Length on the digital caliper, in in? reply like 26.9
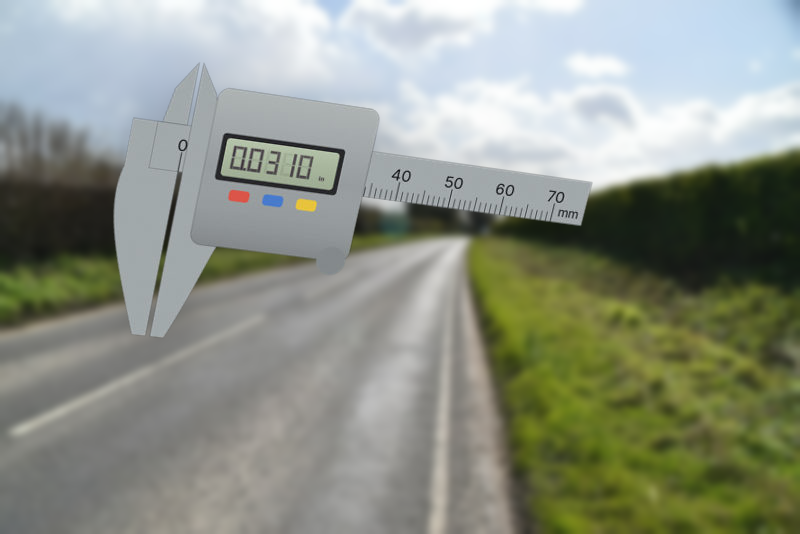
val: 0.0310
